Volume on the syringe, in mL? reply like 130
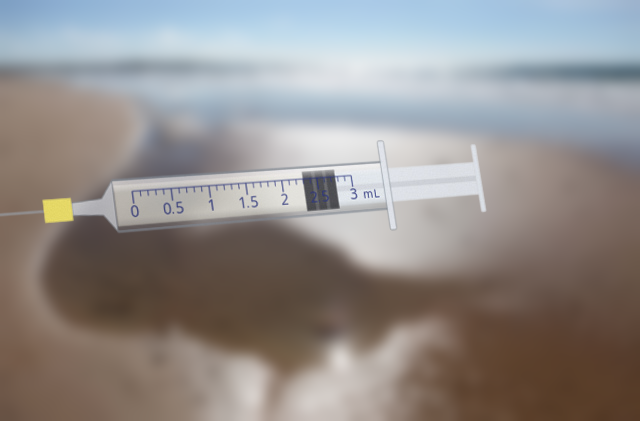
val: 2.3
